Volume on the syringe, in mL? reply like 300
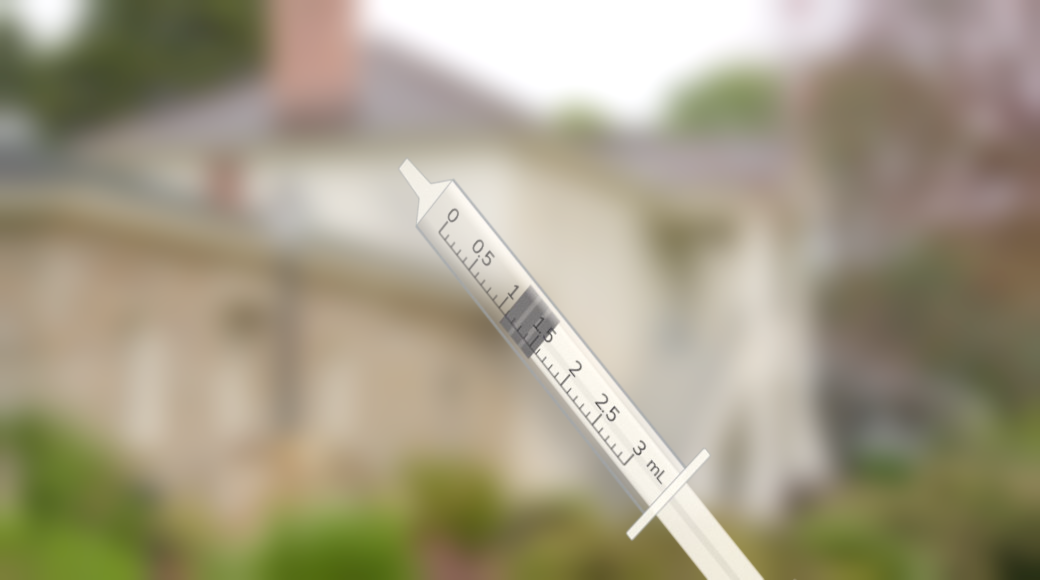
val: 1.1
